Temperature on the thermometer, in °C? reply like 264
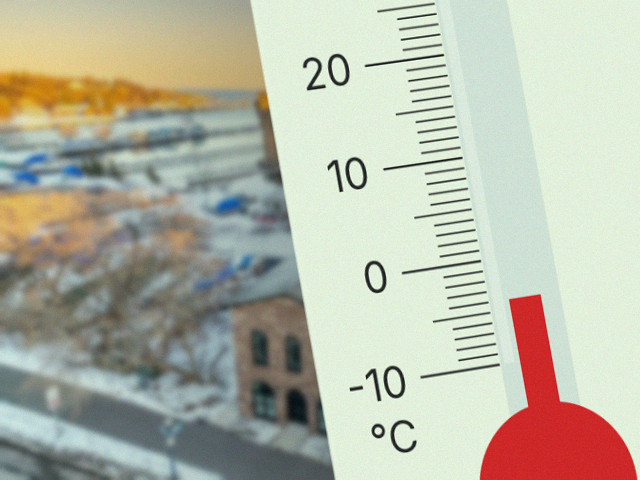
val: -4
